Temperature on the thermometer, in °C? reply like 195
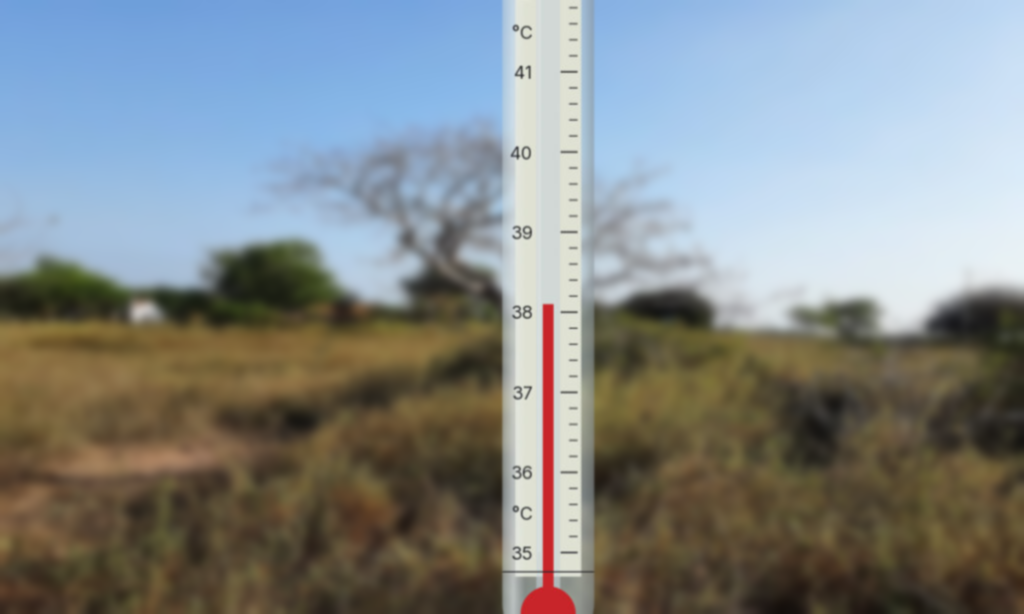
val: 38.1
